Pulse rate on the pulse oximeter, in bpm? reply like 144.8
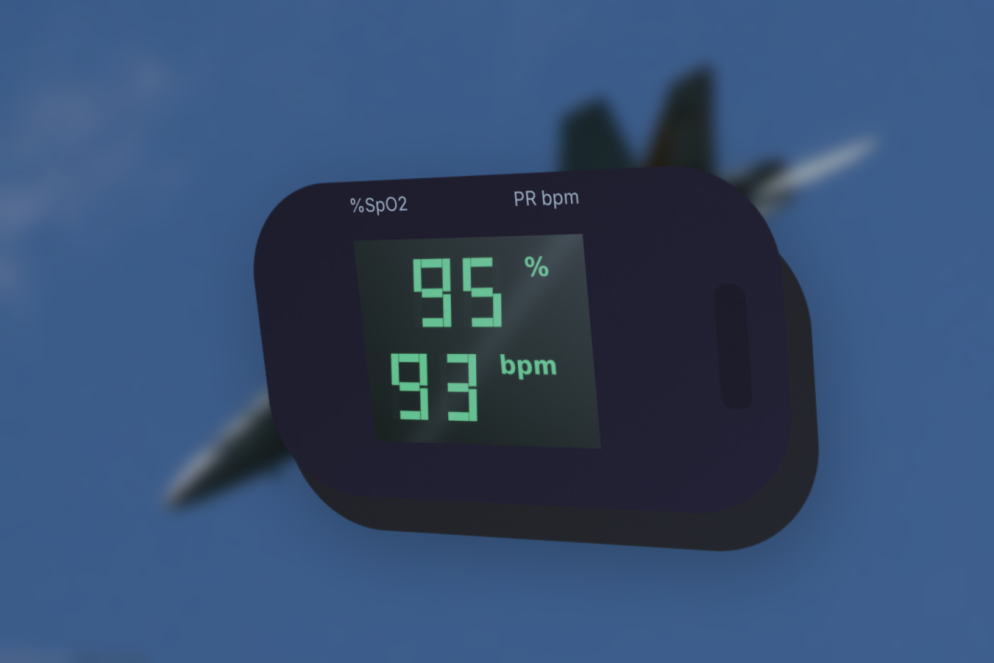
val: 93
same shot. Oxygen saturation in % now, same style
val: 95
